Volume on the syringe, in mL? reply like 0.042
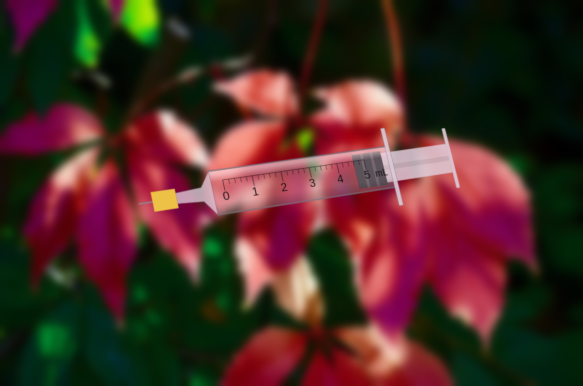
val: 4.6
